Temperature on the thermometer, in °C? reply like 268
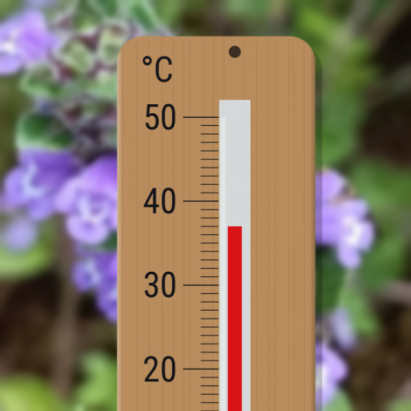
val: 37
